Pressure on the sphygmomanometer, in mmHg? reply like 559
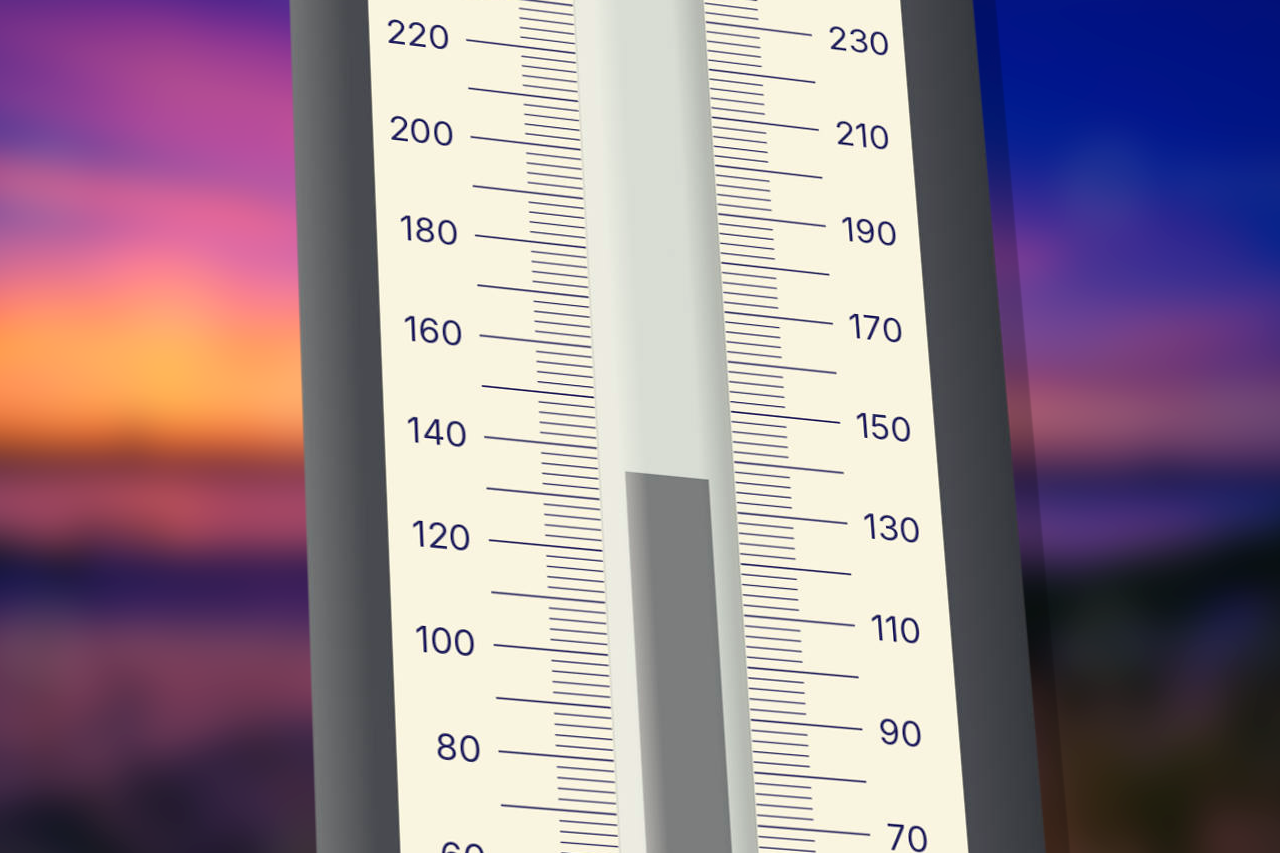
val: 136
